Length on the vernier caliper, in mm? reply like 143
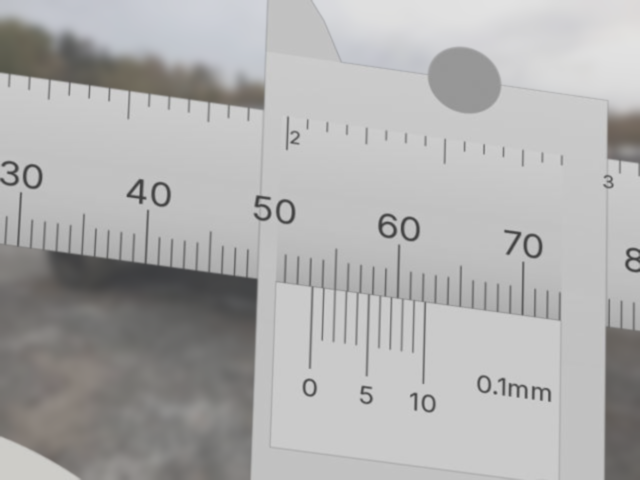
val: 53.2
